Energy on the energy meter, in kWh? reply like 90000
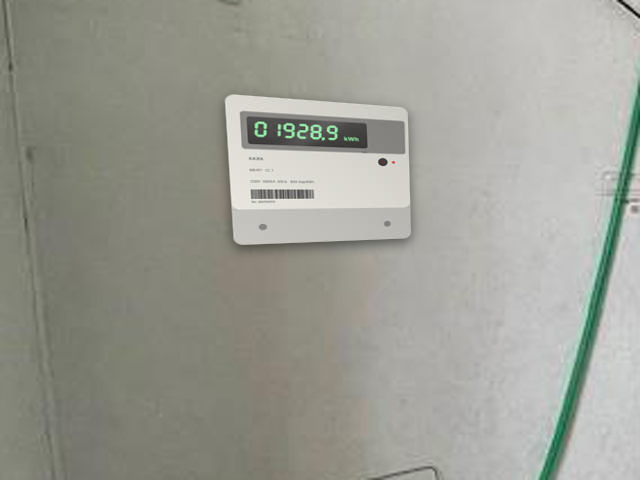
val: 1928.9
